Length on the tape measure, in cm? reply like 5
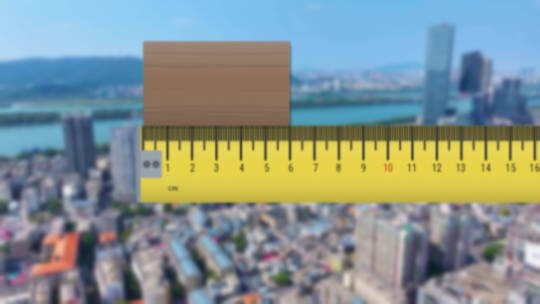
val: 6
